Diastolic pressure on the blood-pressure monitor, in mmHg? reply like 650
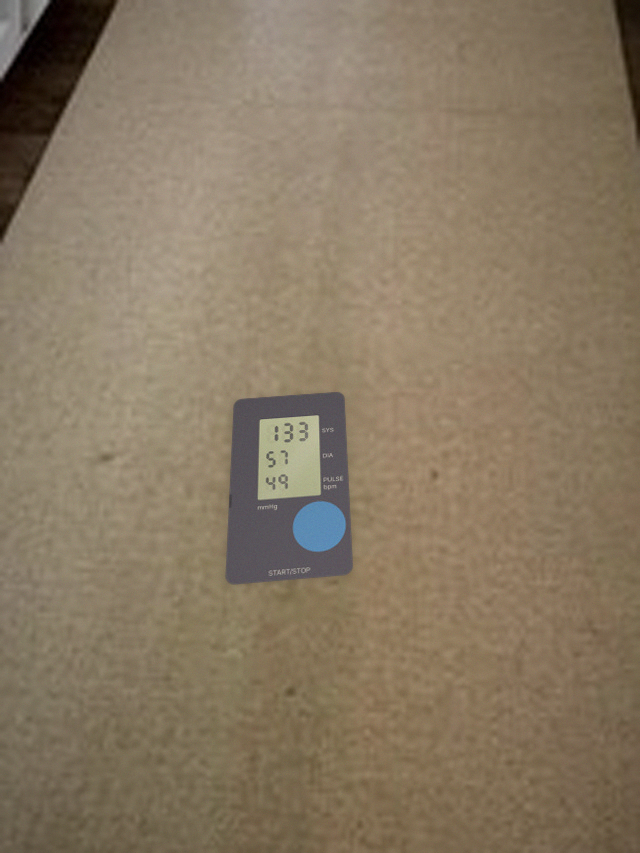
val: 57
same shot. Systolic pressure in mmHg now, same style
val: 133
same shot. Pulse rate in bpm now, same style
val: 49
